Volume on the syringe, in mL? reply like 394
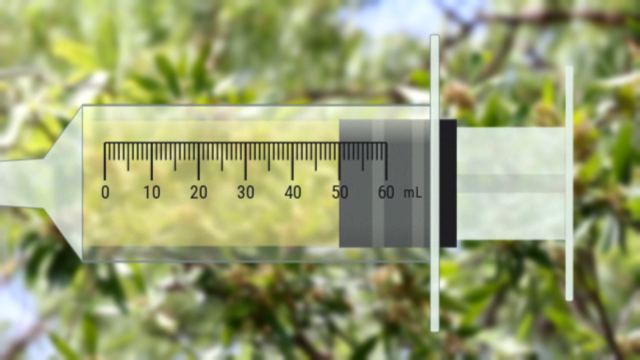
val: 50
